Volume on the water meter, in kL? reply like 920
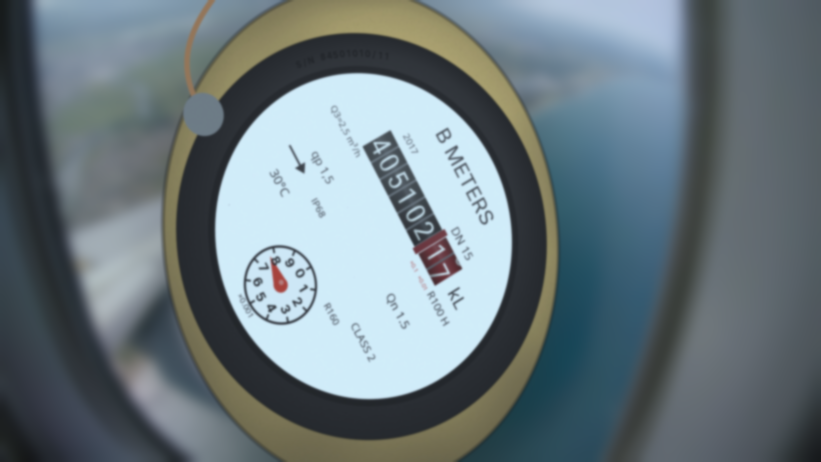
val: 405102.167
